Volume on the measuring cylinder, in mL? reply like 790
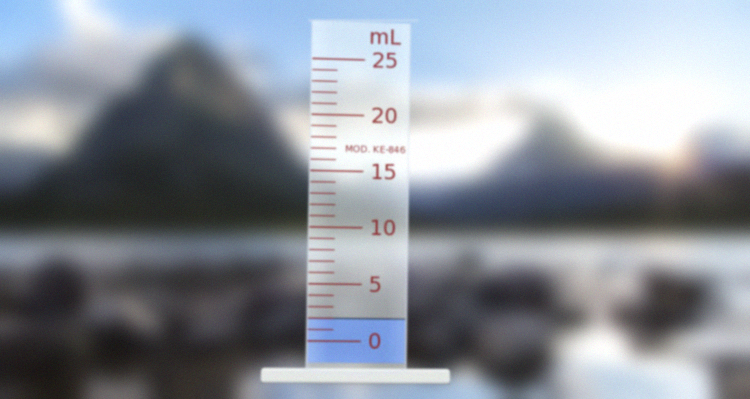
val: 2
